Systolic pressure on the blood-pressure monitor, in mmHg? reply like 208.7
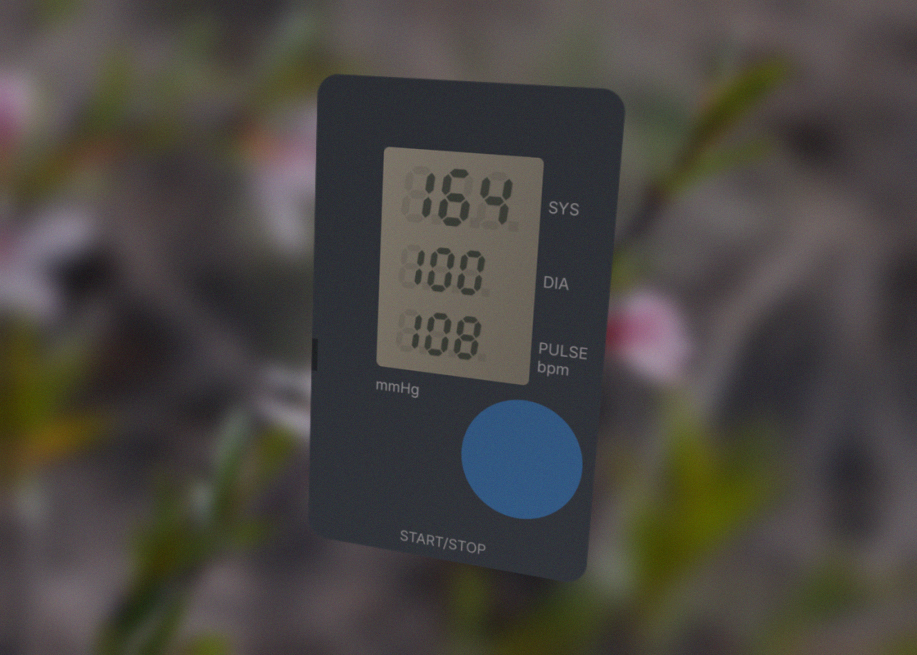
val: 164
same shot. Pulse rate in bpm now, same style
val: 108
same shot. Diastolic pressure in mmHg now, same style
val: 100
